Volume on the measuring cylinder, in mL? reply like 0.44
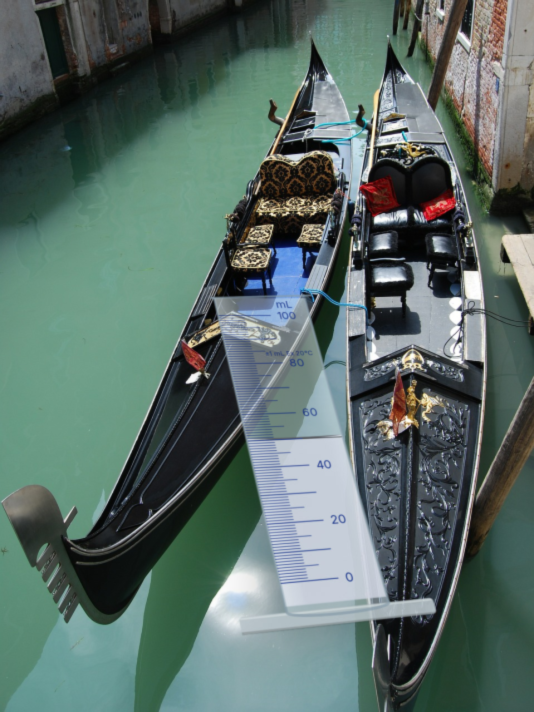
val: 50
